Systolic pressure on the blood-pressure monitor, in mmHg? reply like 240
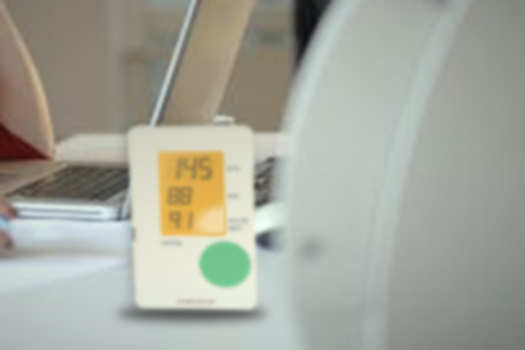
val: 145
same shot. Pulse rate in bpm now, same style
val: 91
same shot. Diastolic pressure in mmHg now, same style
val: 88
